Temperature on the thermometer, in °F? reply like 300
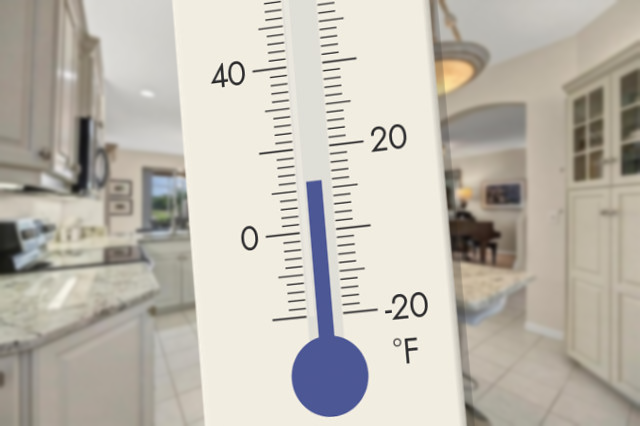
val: 12
